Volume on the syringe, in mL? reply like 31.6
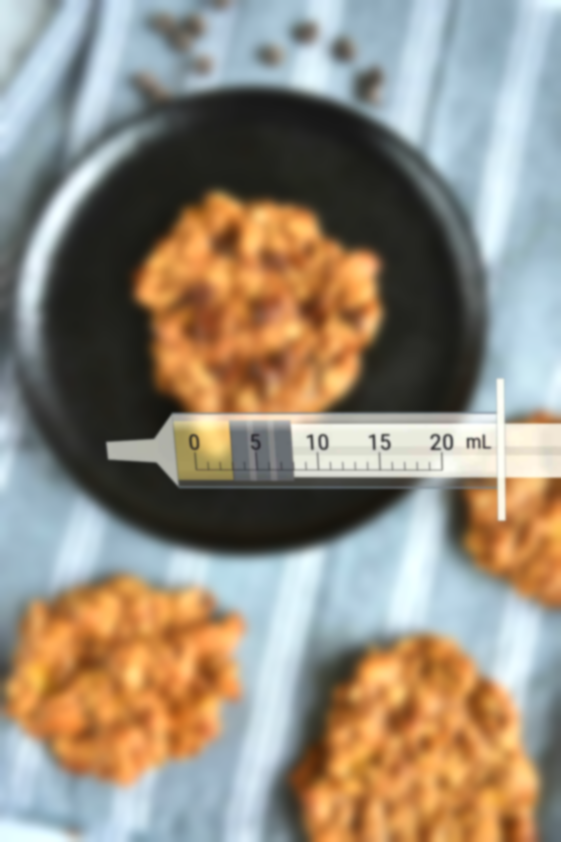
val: 3
